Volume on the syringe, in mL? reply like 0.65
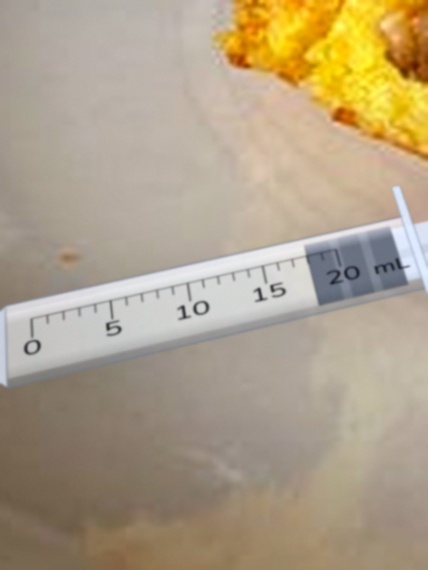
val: 18
